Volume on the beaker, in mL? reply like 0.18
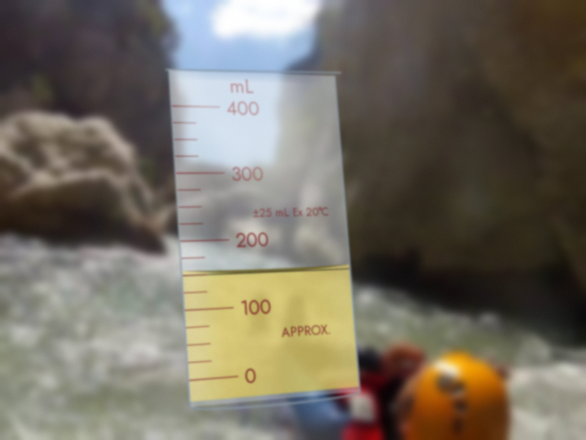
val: 150
